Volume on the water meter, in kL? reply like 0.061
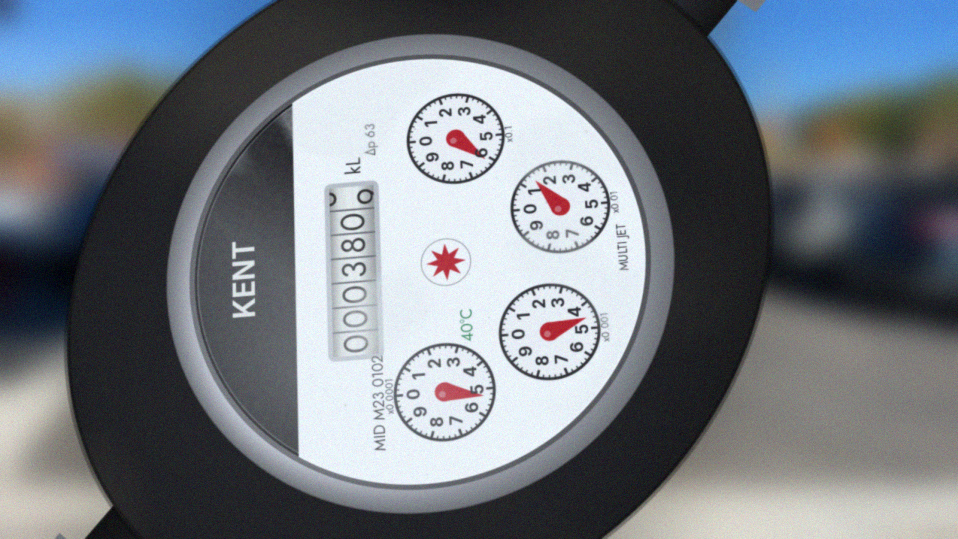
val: 3808.6145
